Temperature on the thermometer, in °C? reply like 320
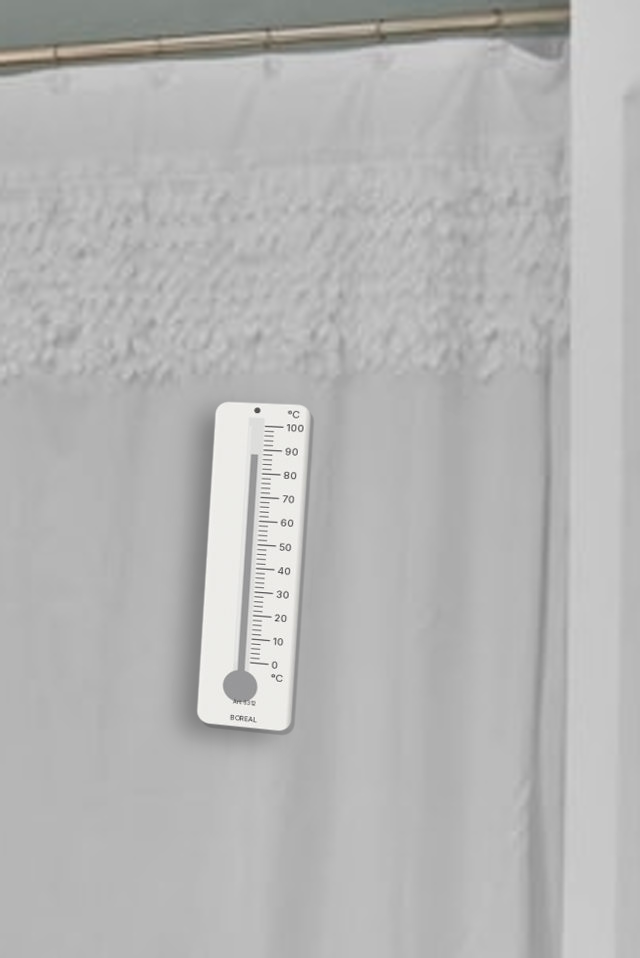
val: 88
